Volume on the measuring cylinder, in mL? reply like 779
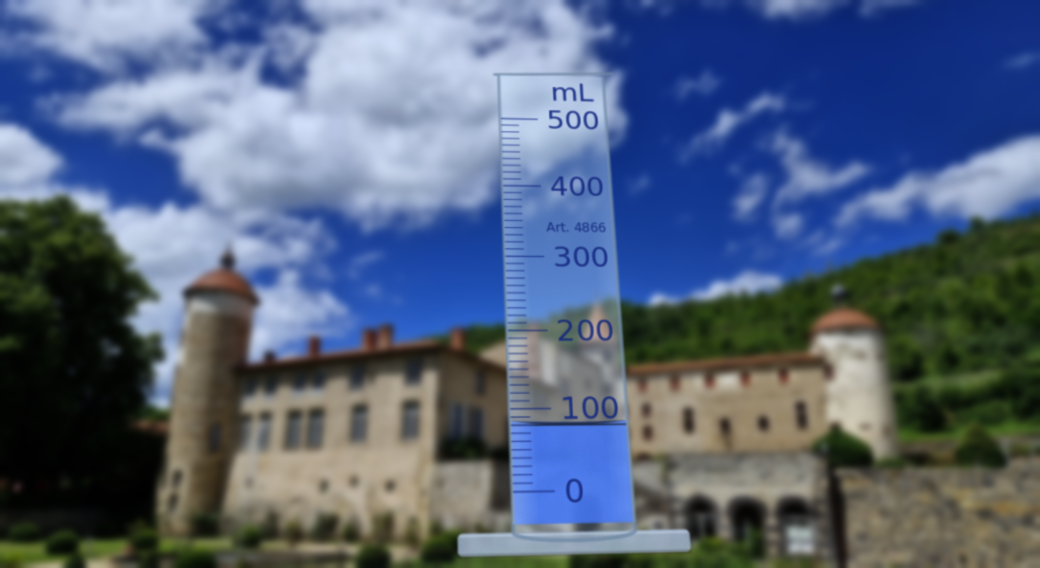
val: 80
